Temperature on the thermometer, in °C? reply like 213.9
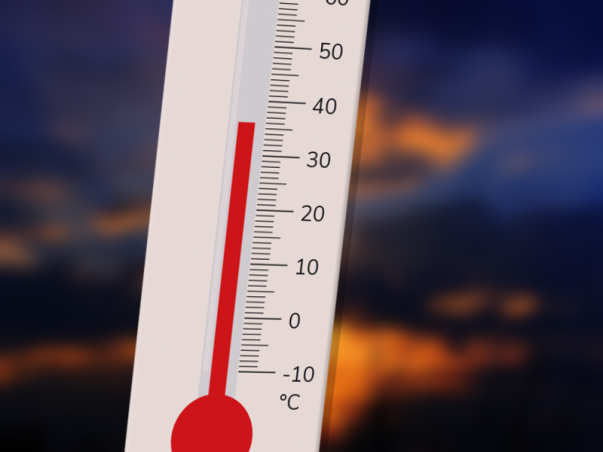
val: 36
